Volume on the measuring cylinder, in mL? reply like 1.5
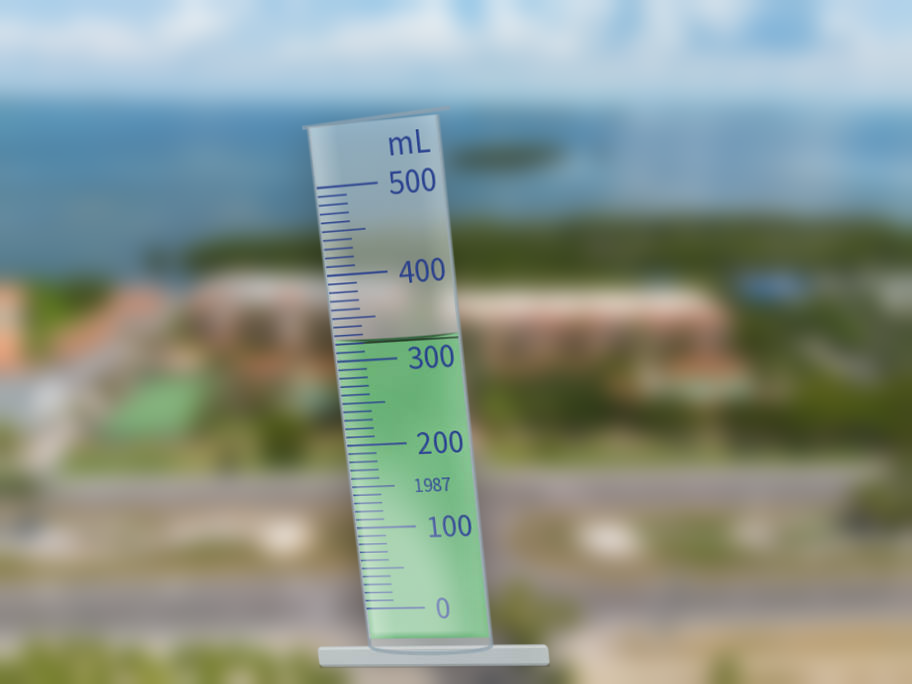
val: 320
